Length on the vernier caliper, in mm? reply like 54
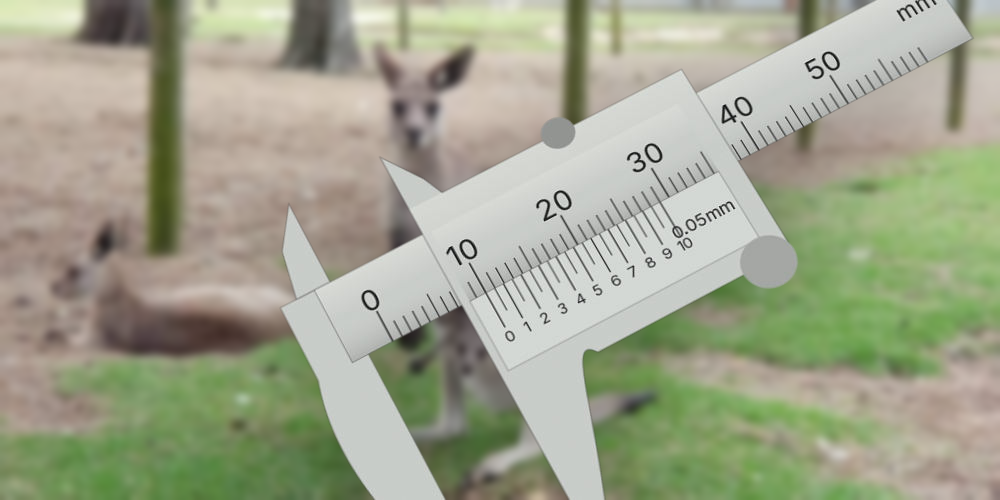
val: 10.0
